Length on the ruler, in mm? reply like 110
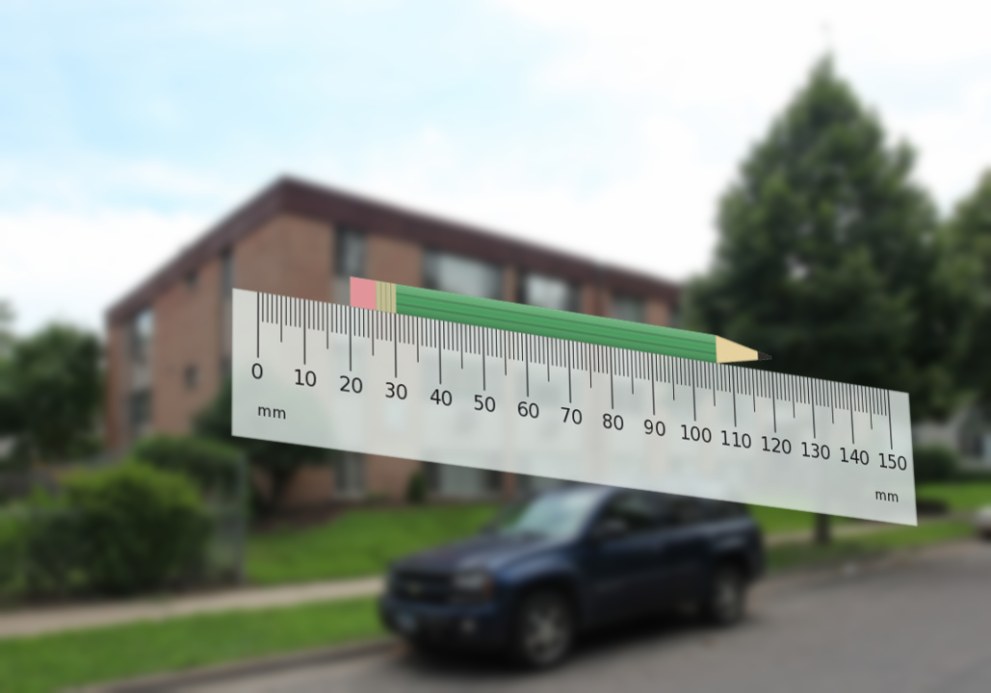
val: 100
